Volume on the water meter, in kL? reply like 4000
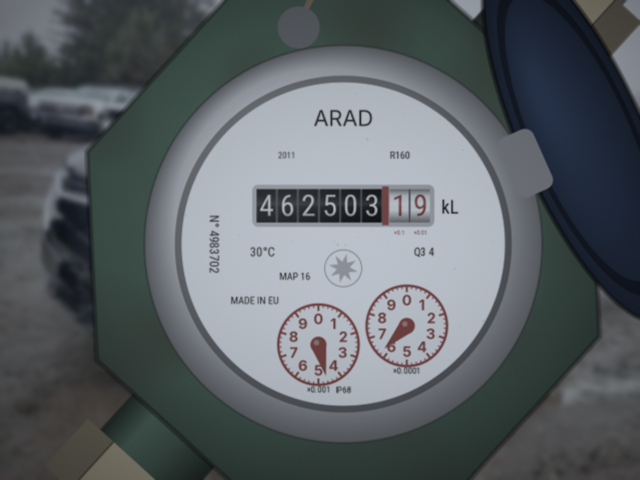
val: 462503.1946
